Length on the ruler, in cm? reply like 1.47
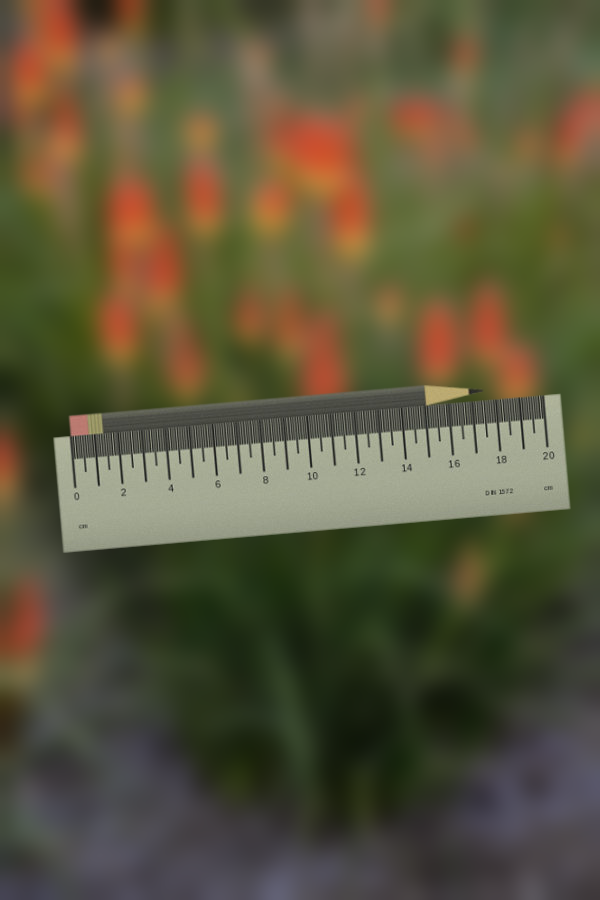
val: 17.5
